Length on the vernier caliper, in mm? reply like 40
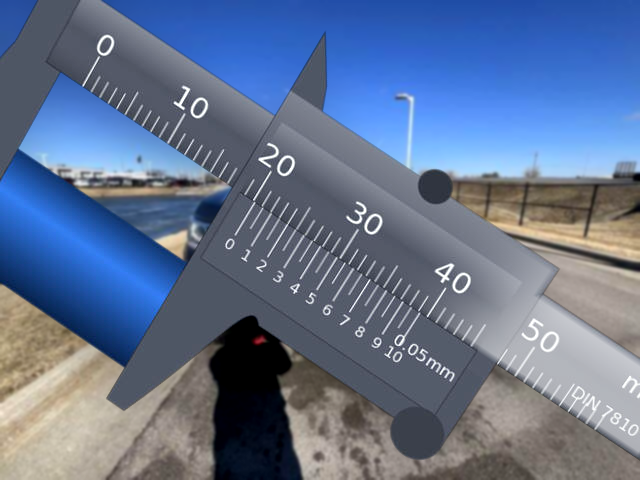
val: 20.2
